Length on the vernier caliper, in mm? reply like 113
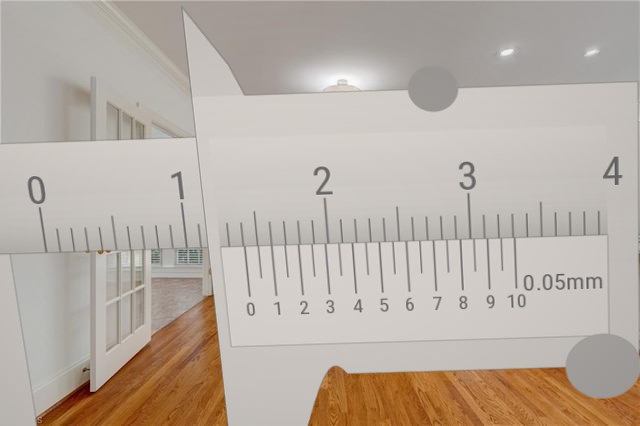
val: 14.1
